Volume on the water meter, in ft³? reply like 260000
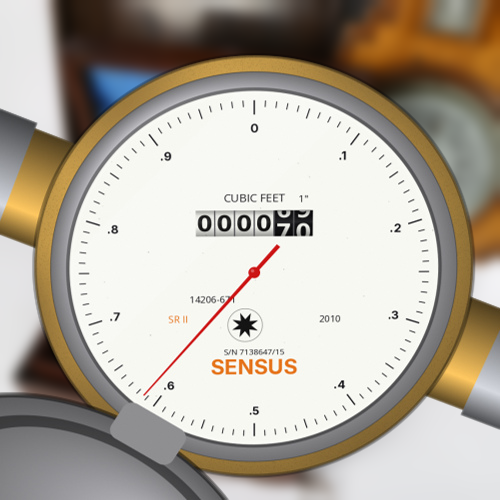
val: 69.61
